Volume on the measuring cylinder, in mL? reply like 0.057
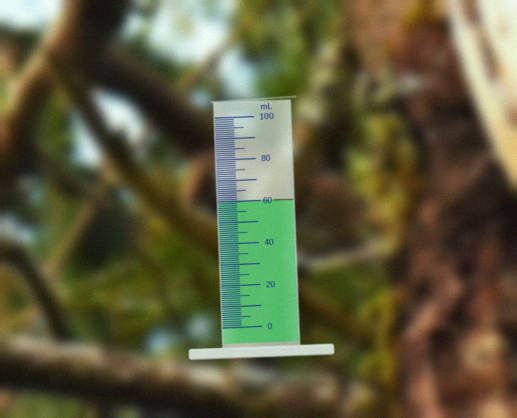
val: 60
